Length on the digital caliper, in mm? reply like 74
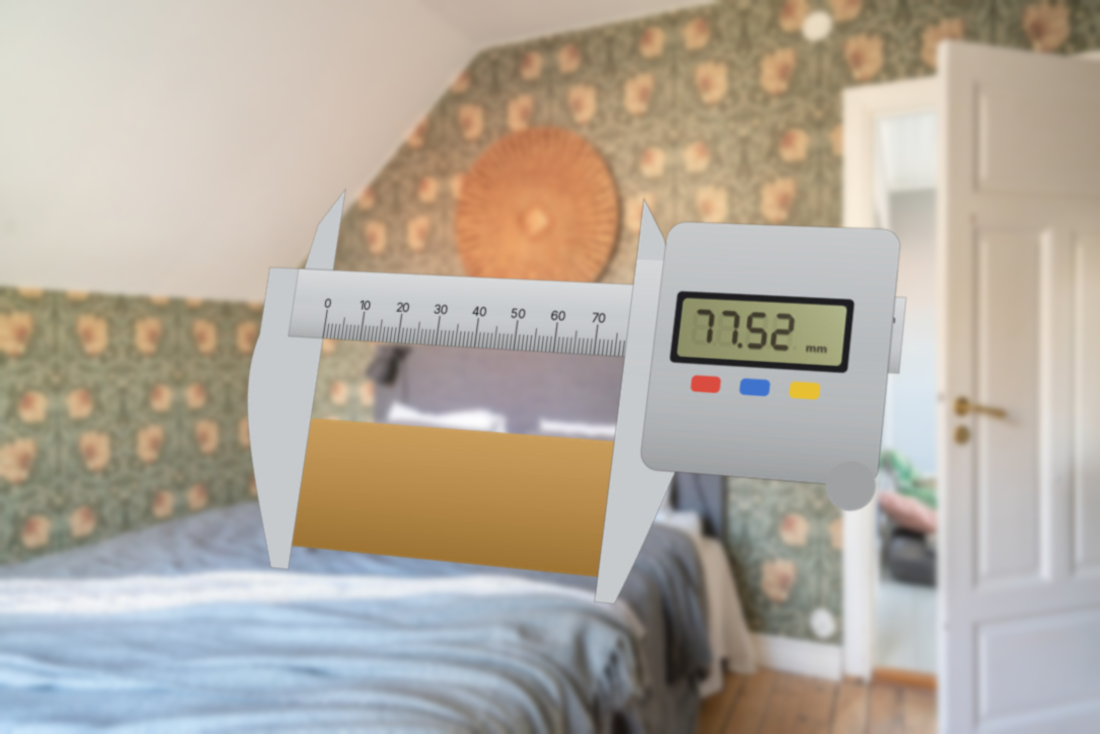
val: 77.52
